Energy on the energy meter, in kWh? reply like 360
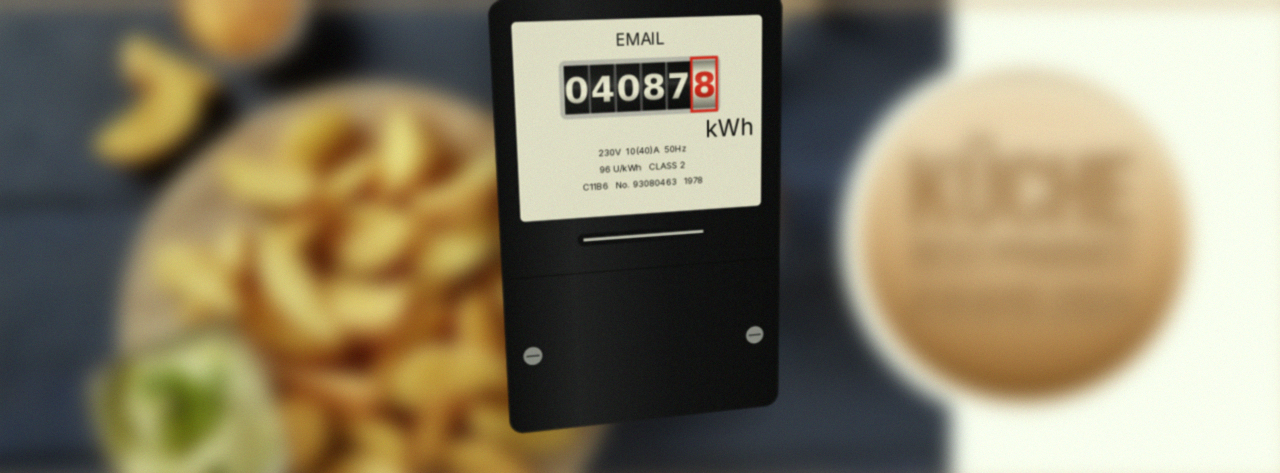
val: 4087.8
